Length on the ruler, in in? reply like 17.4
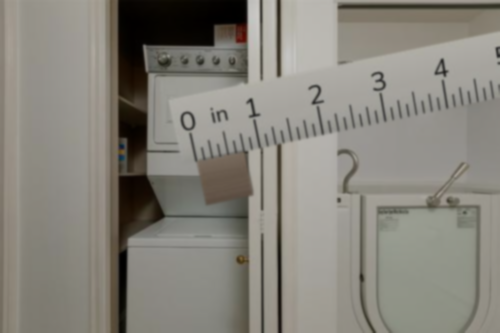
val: 0.75
